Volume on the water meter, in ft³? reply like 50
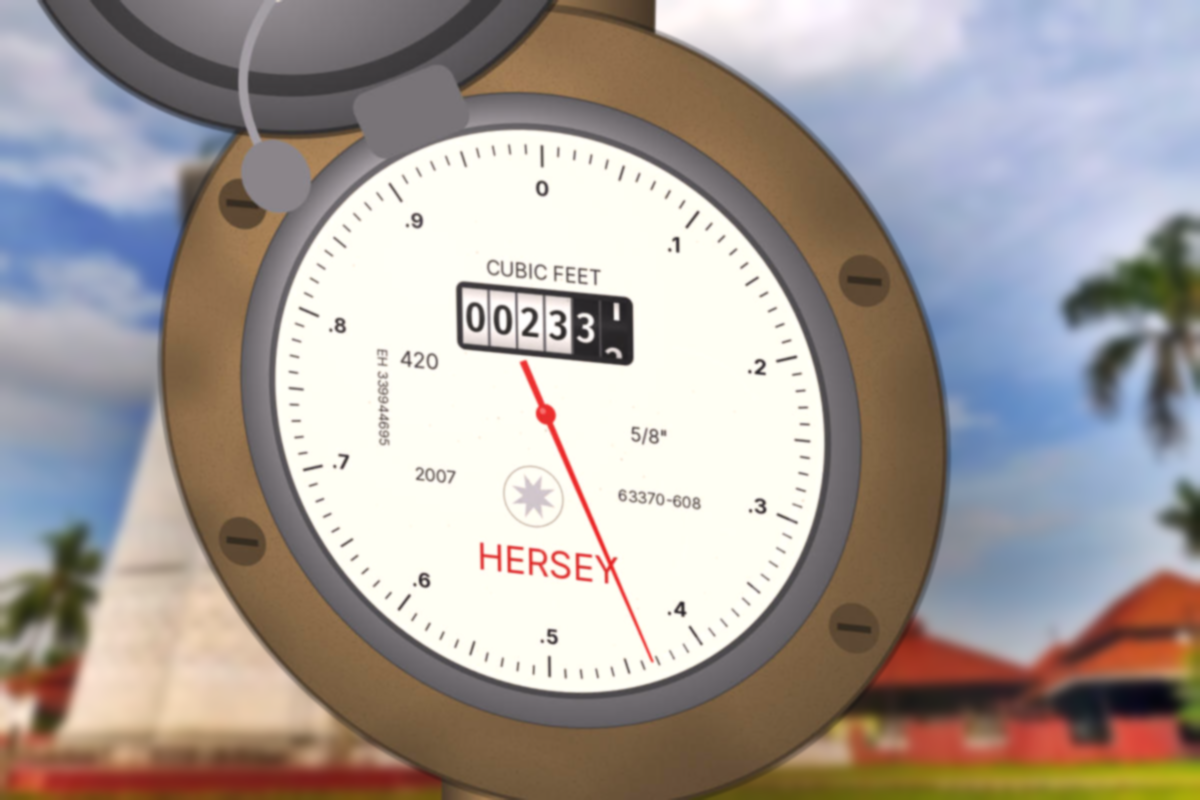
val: 2331.43
